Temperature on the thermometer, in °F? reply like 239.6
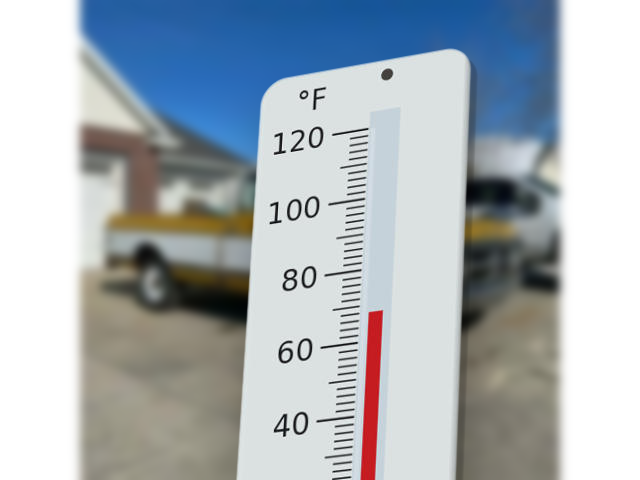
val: 68
